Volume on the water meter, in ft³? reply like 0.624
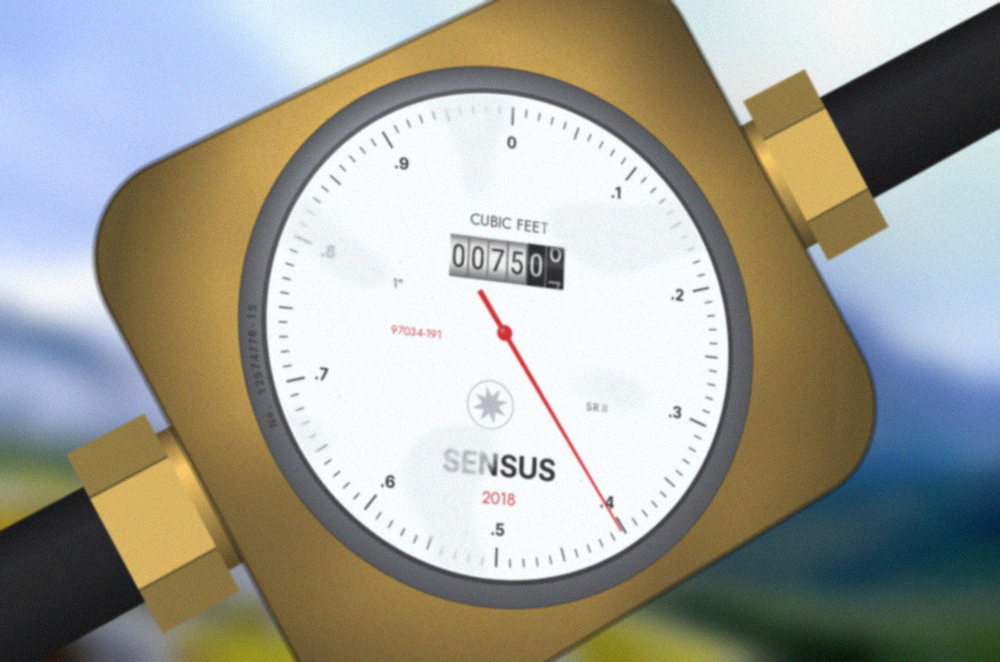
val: 7506.40
